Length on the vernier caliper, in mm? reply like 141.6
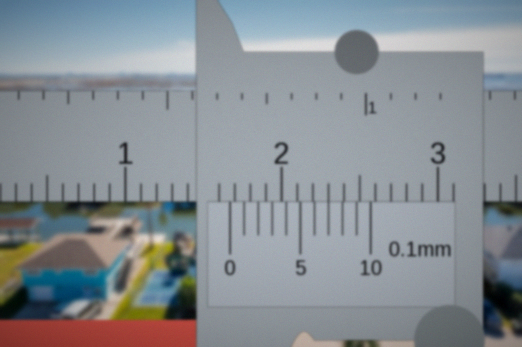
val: 16.7
